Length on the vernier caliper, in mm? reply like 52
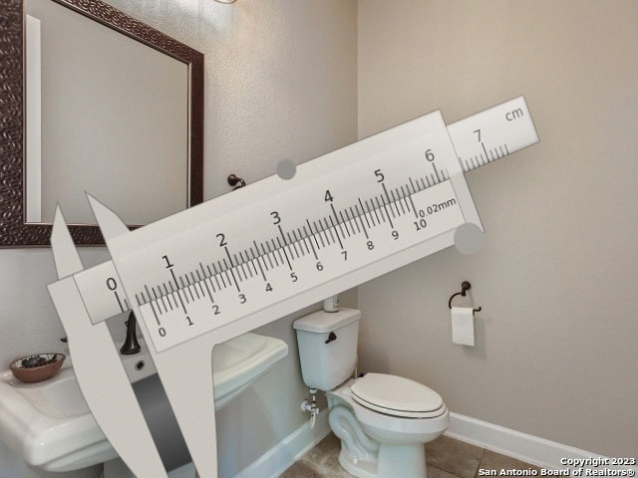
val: 4.8
